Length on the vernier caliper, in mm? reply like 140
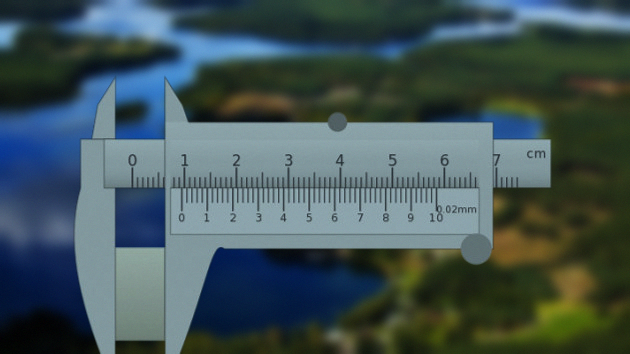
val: 9.5
